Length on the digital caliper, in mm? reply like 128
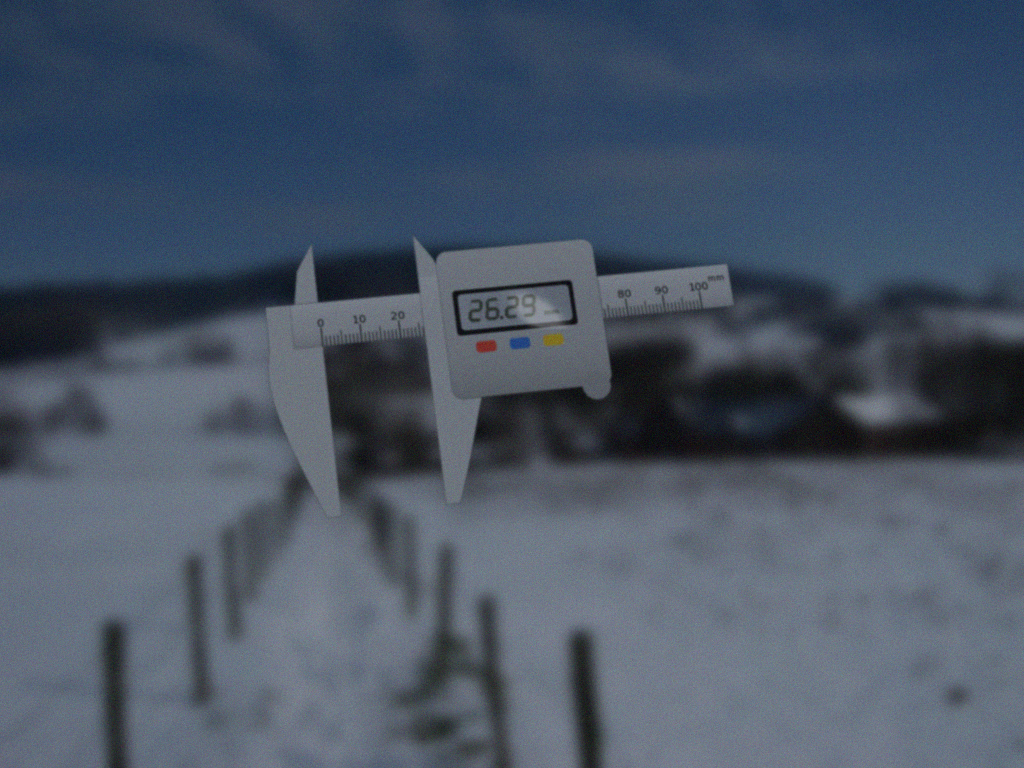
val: 26.29
